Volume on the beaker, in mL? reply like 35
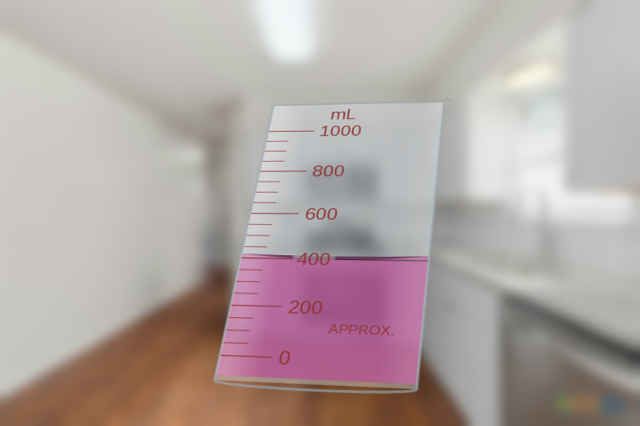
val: 400
